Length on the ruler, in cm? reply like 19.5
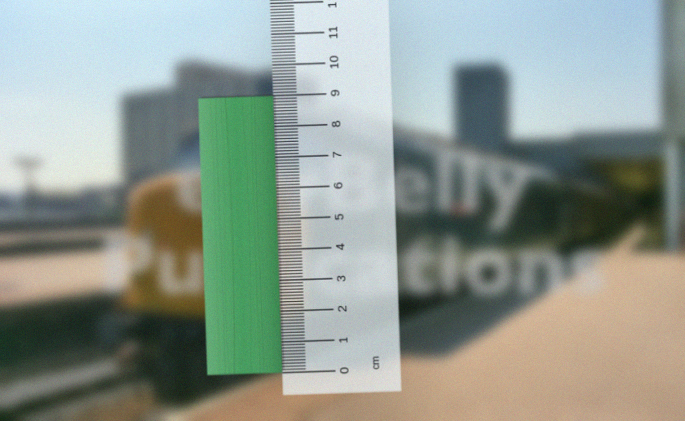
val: 9
